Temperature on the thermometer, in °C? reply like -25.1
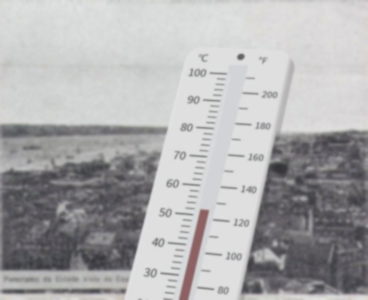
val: 52
